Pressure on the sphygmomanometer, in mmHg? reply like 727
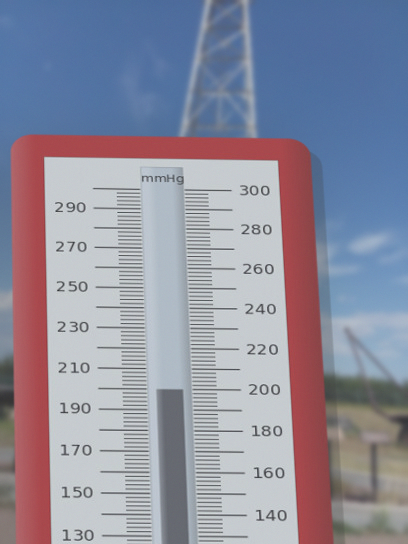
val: 200
